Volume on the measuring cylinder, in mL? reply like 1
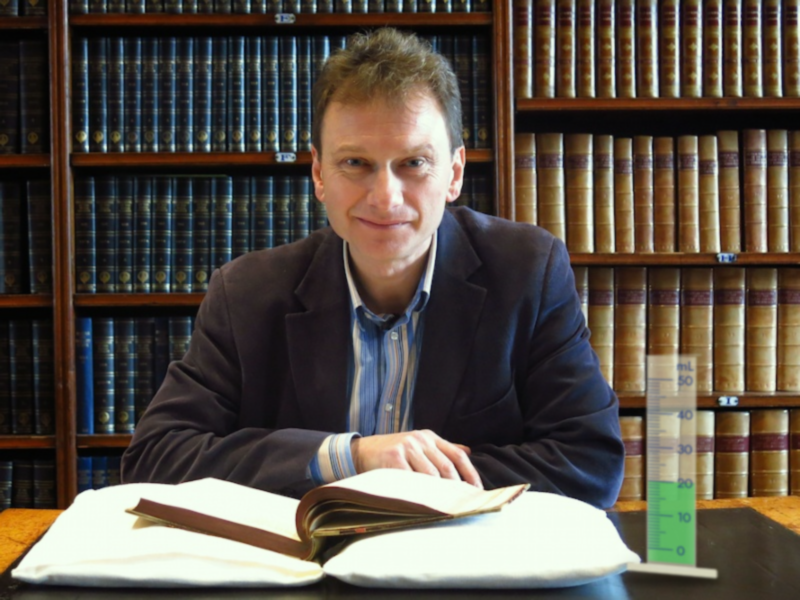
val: 20
